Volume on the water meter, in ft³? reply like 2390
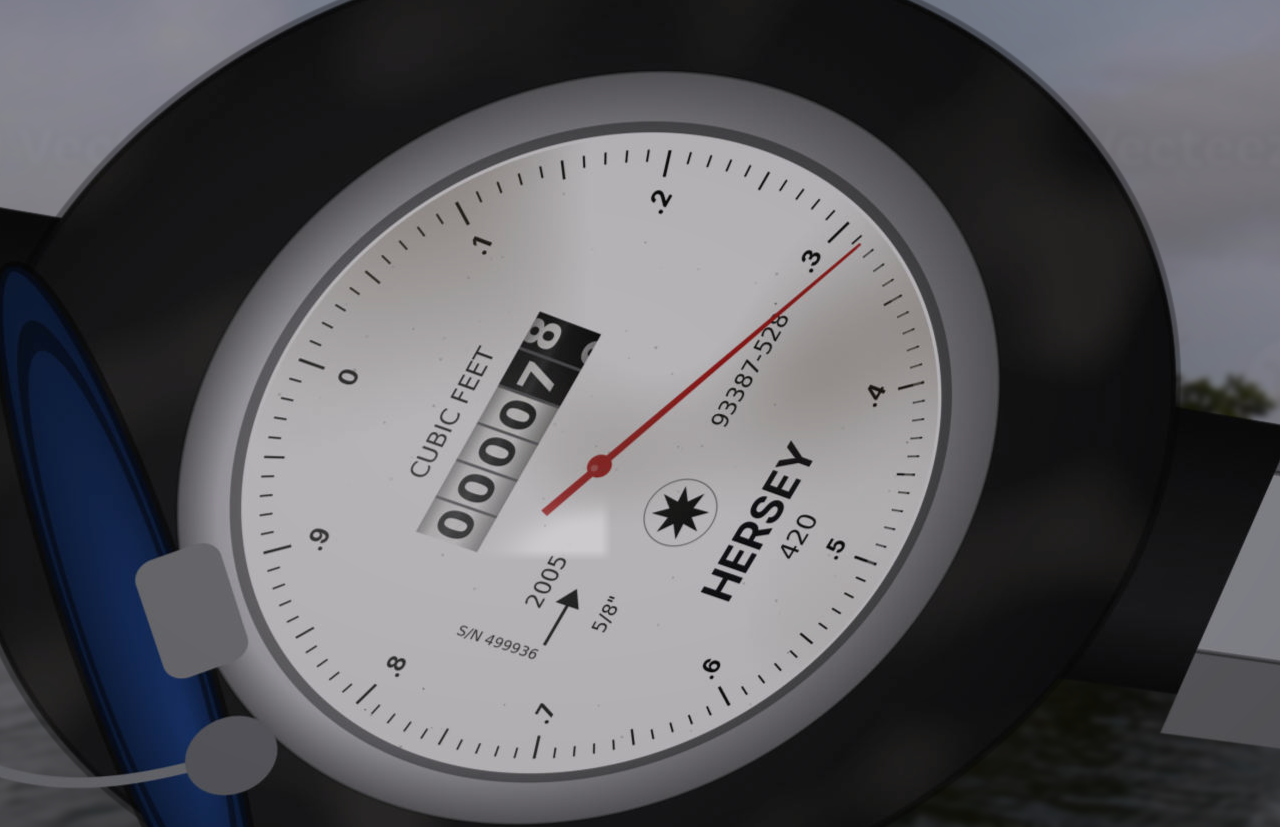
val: 78.31
